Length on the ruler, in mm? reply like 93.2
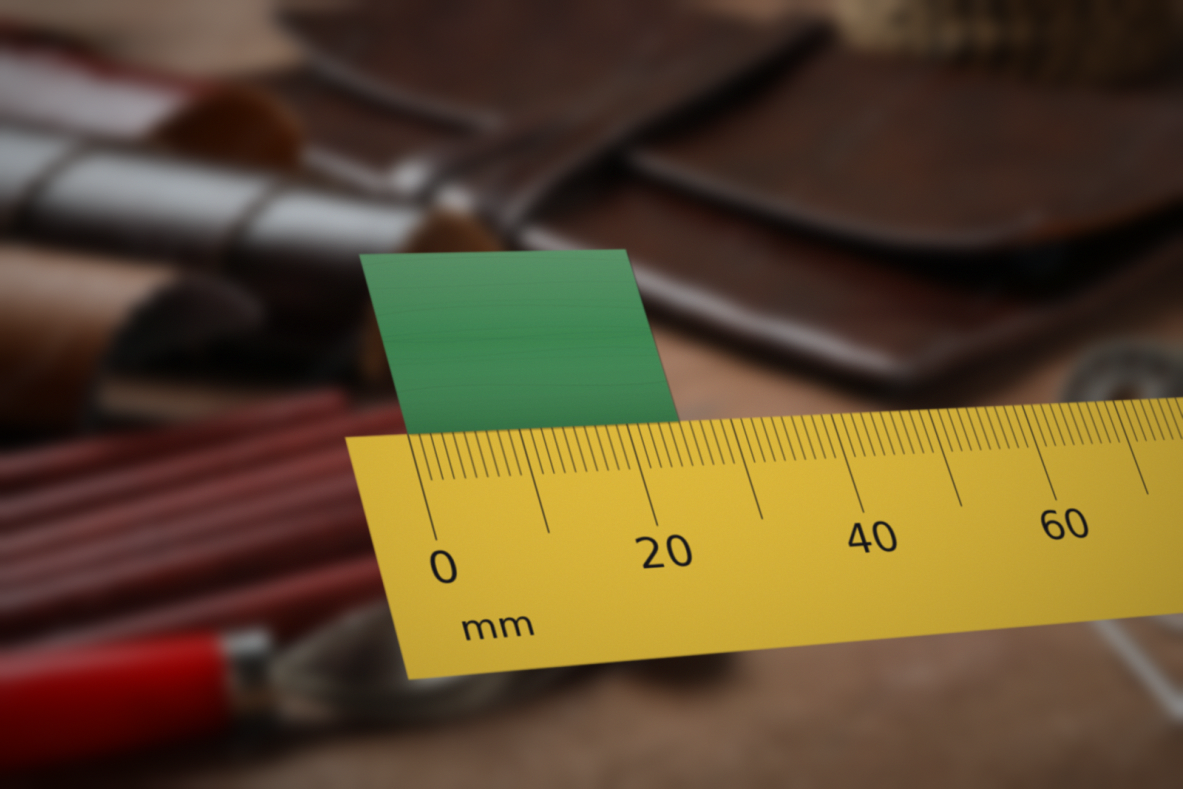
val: 25
